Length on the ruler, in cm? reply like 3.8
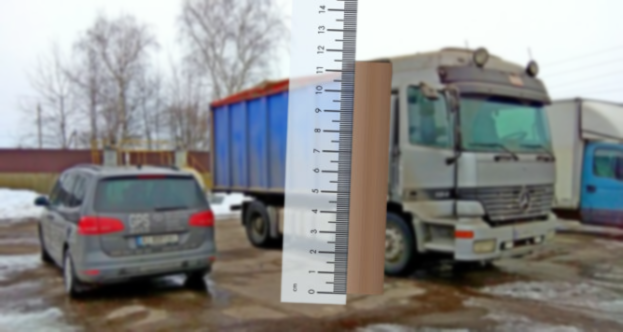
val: 11.5
